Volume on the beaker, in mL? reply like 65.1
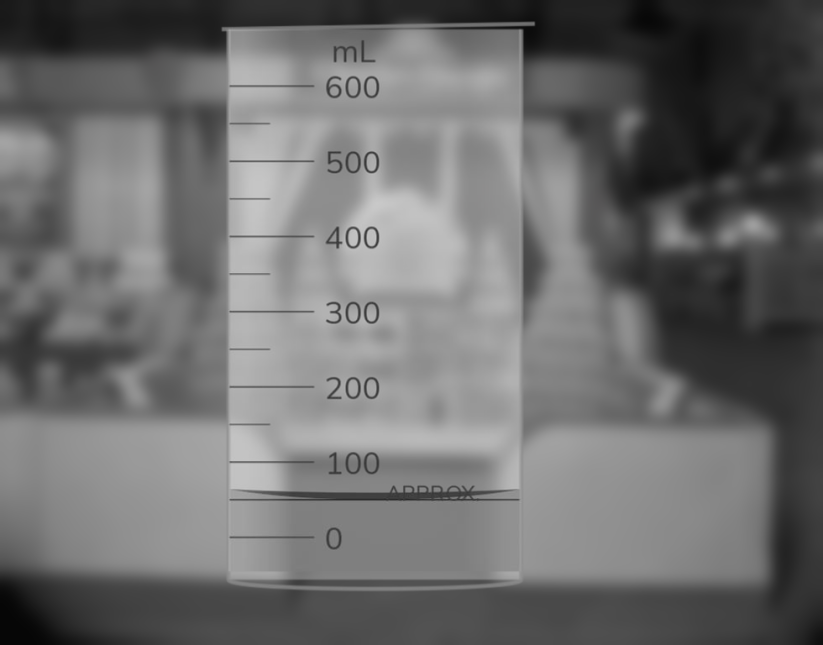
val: 50
